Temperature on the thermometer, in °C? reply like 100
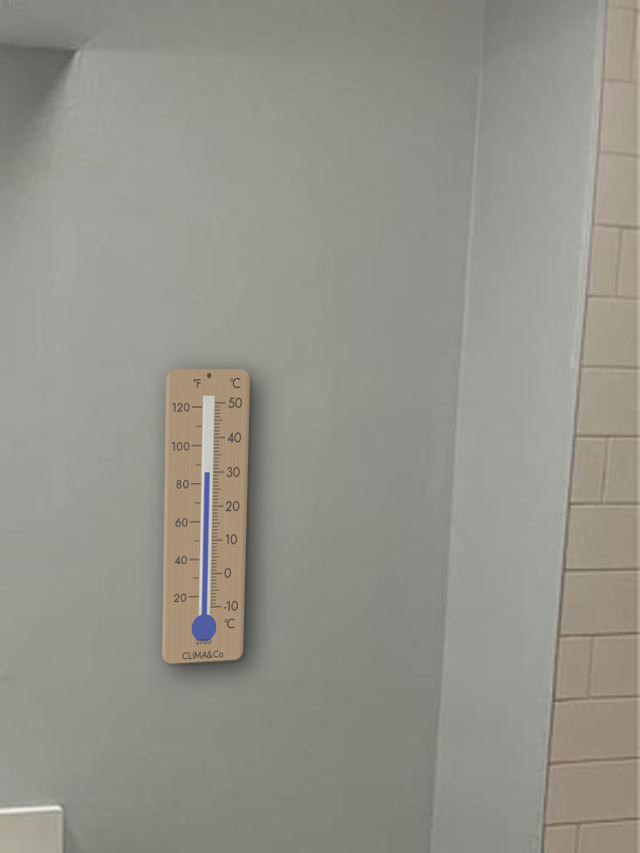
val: 30
